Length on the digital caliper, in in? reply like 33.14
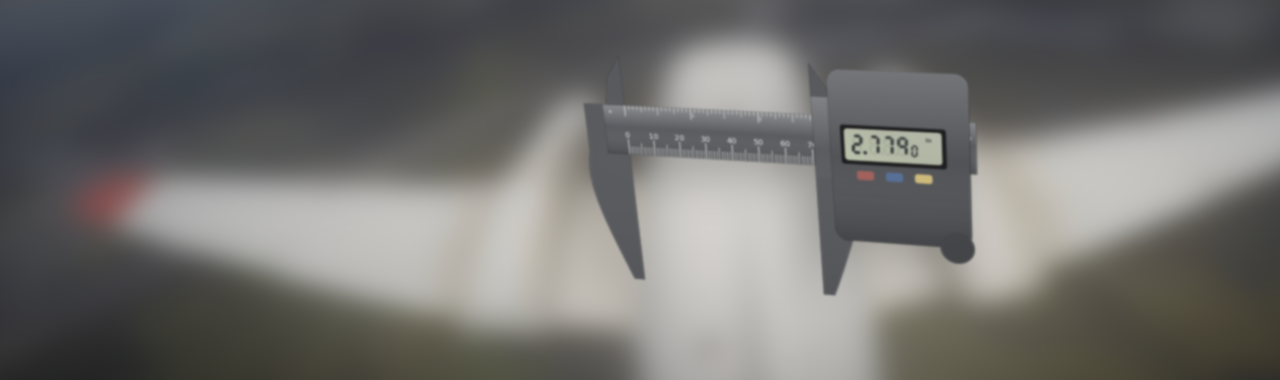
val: 2.7790
